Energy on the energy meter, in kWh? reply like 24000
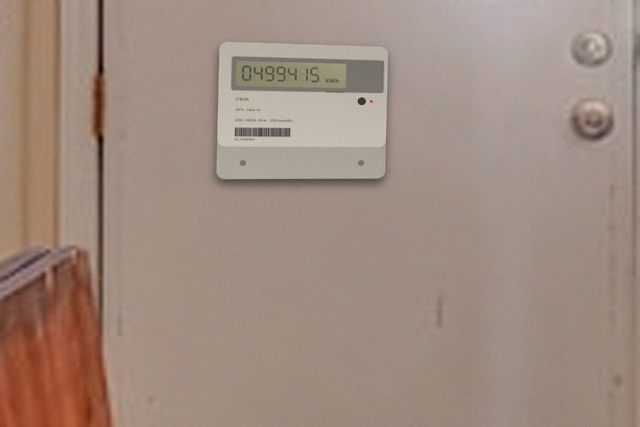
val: 499415
